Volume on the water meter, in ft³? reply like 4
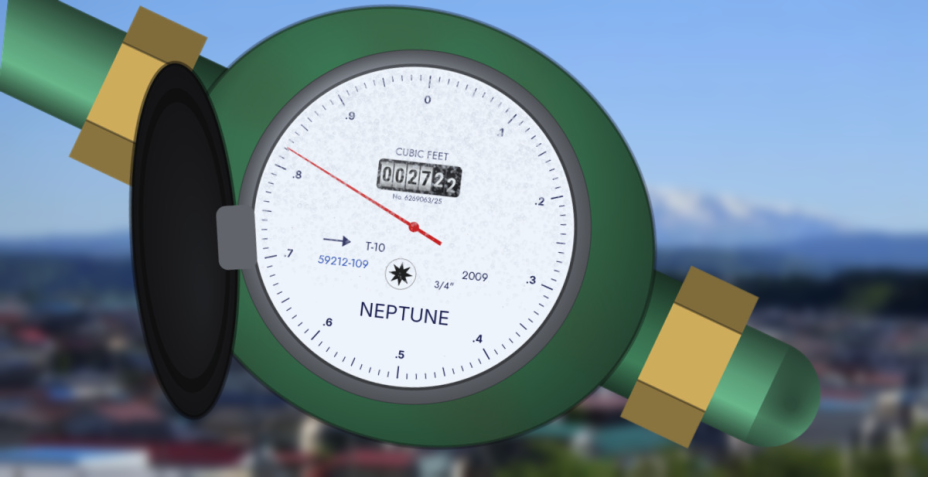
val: 2721.82
